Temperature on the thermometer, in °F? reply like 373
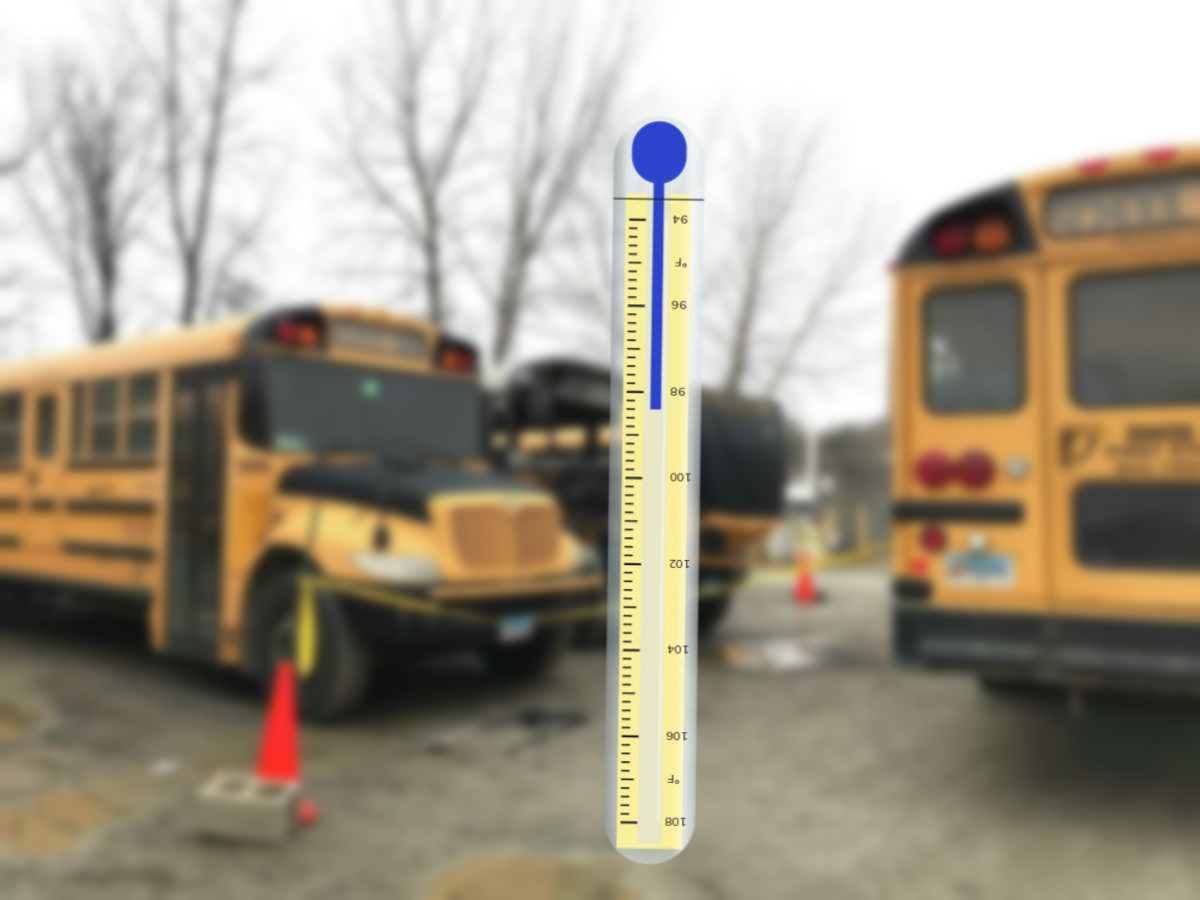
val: 98.4
